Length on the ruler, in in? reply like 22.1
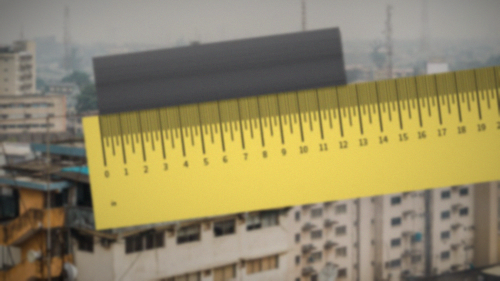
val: 12.5
